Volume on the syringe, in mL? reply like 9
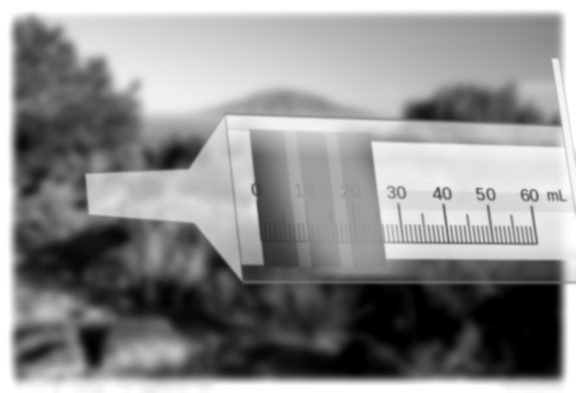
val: 0
